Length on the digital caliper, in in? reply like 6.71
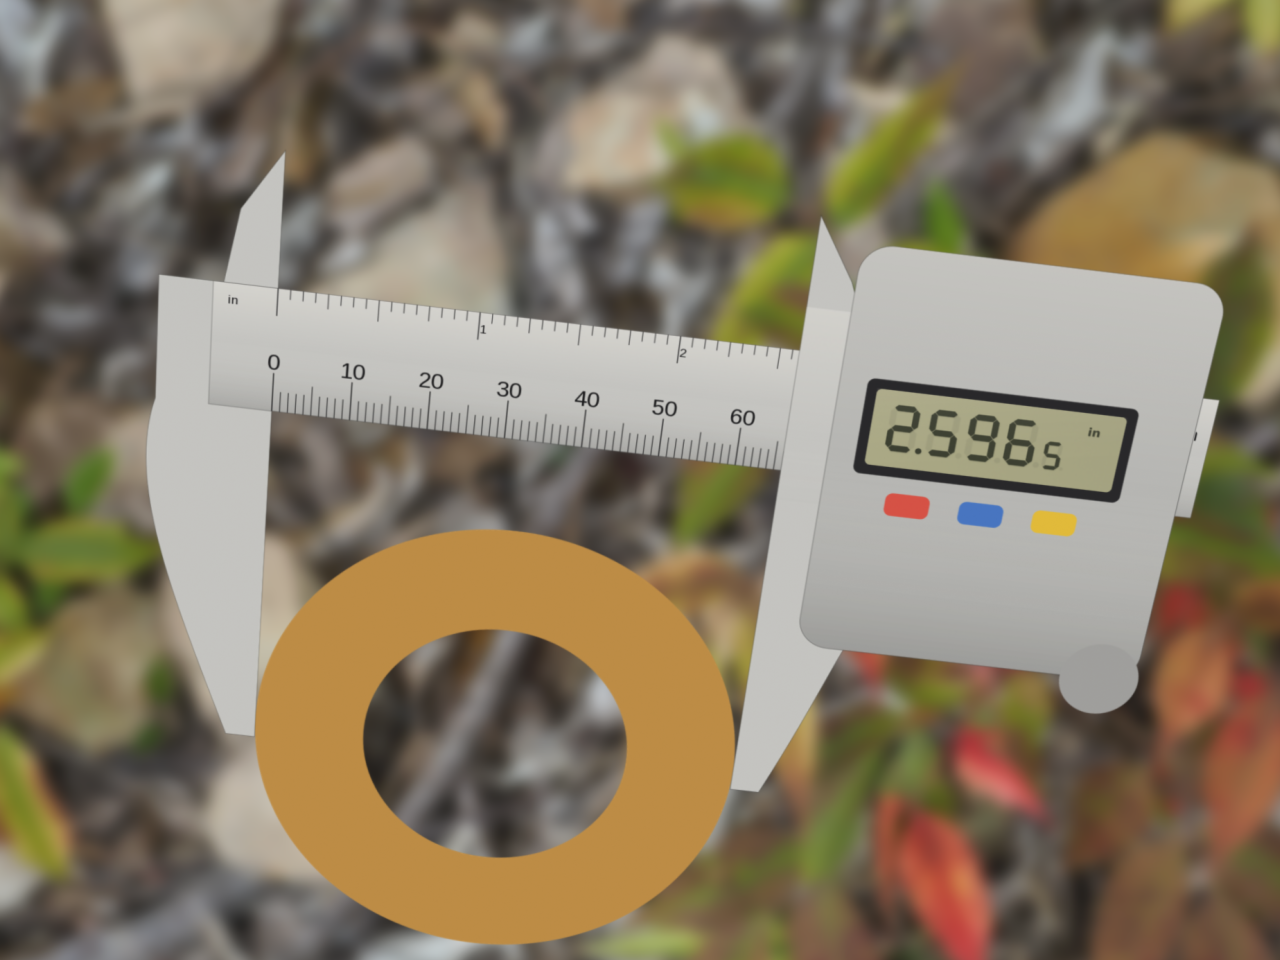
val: 2.5965
